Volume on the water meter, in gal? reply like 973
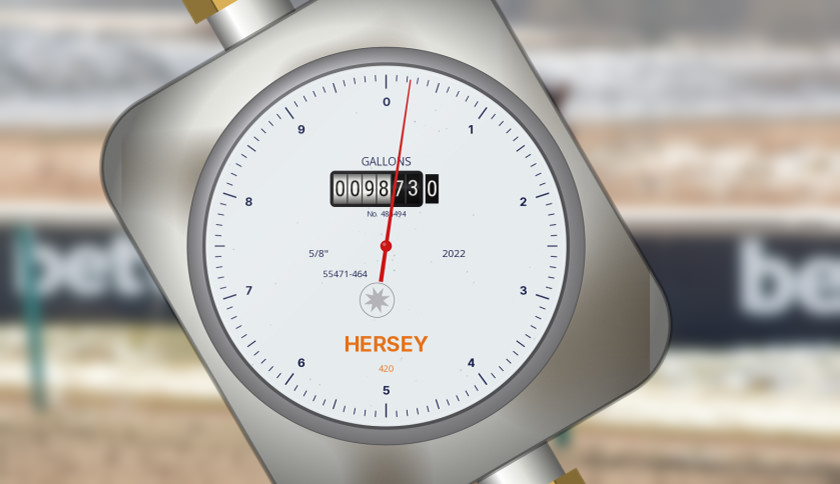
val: 98730.2
